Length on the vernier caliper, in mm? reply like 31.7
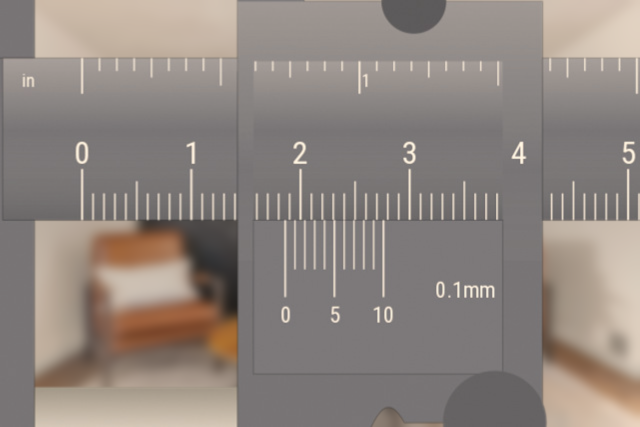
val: 18.6
